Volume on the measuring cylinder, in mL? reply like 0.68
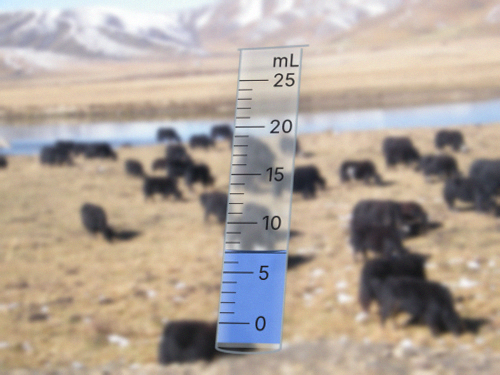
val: 7
